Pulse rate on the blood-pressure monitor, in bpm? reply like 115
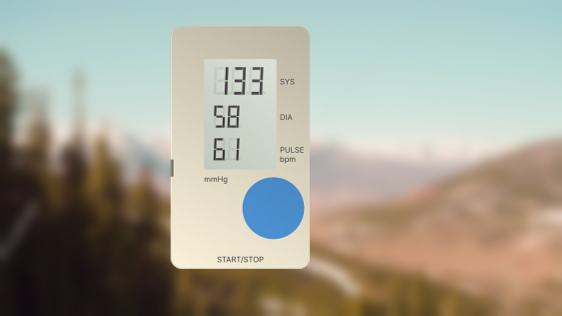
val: 61
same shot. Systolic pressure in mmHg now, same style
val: 133
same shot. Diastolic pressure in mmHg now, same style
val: 58
